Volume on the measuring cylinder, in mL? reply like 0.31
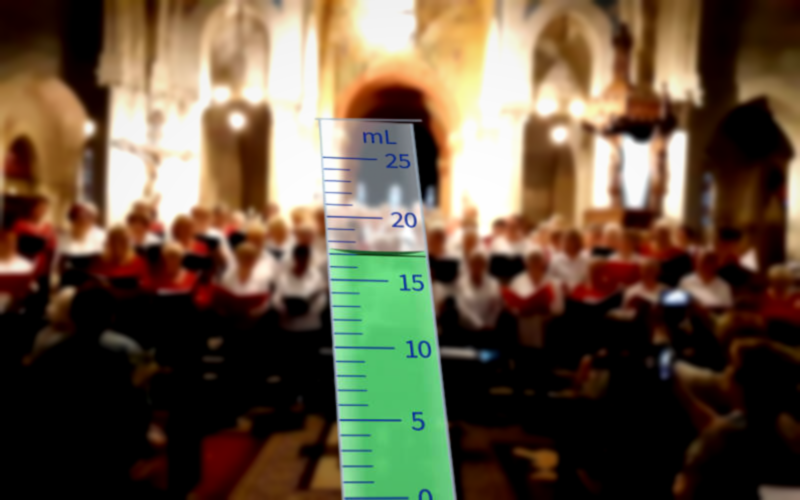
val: 17
